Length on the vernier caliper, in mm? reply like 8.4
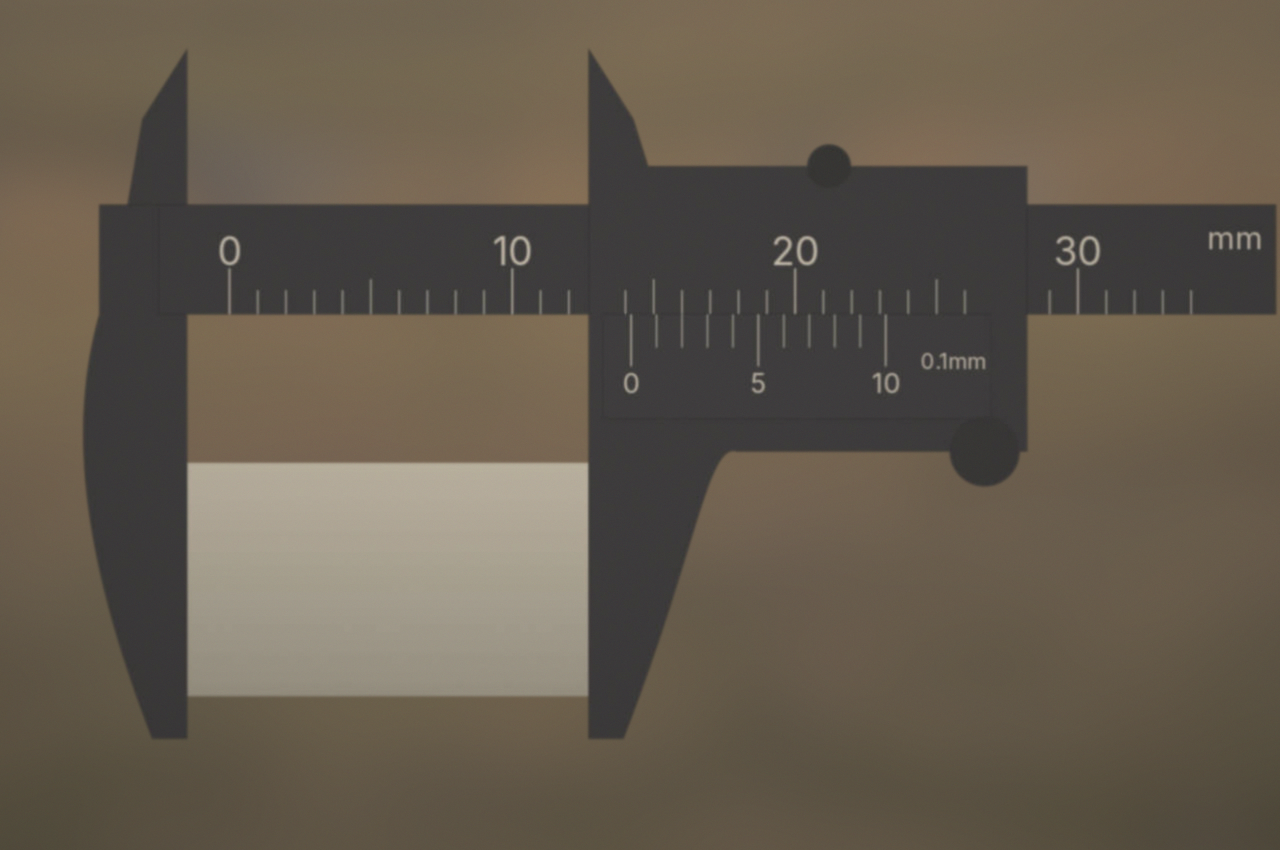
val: 14.2
